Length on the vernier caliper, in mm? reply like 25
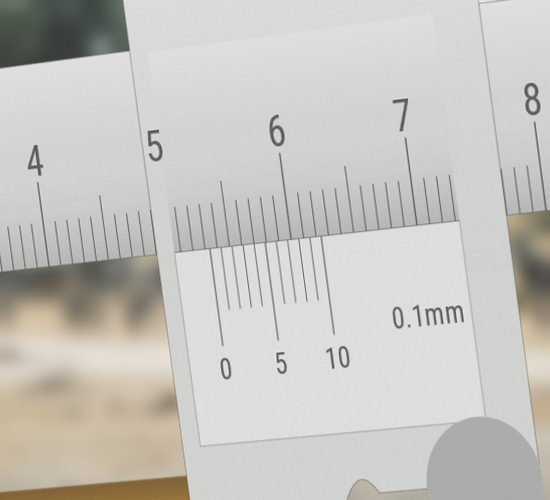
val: 53.4
